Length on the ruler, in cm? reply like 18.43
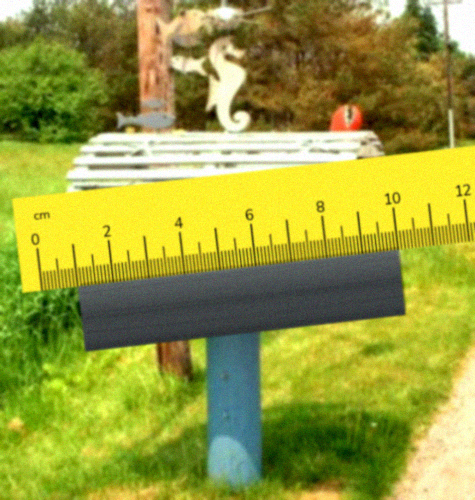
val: 9
